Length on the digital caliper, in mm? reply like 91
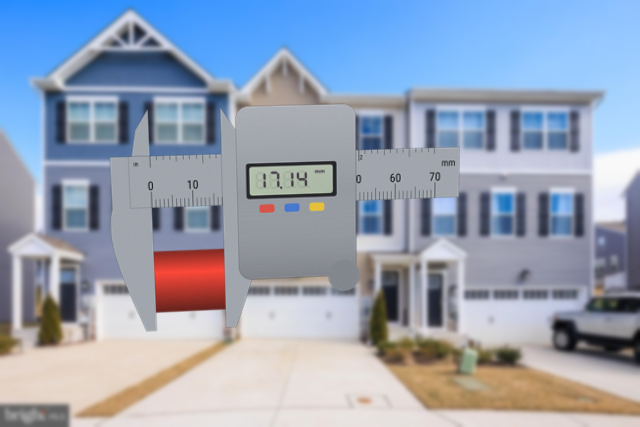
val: 17.14
